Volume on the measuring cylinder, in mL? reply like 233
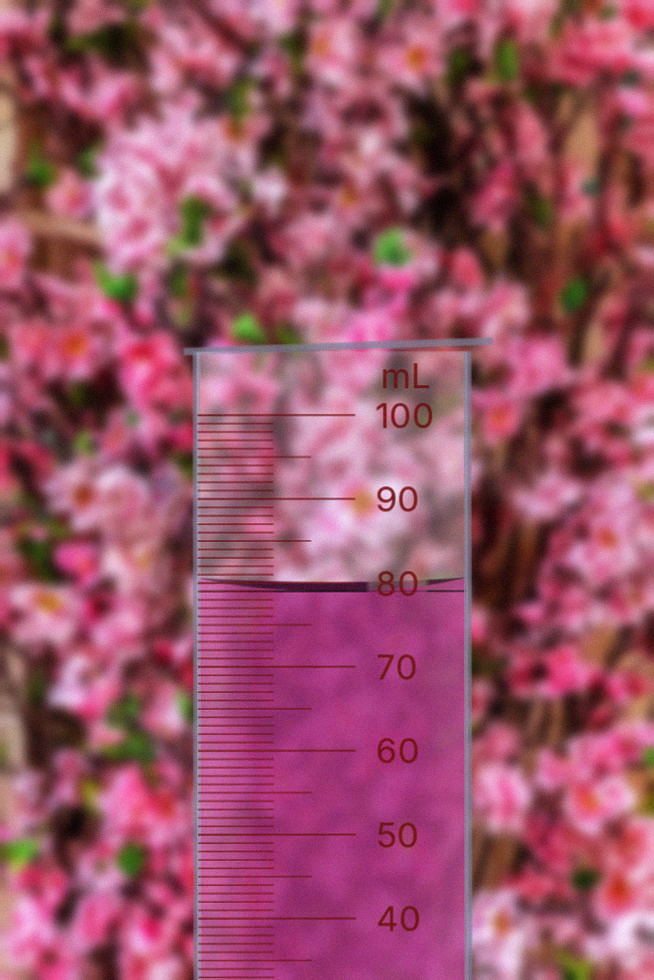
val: 79
